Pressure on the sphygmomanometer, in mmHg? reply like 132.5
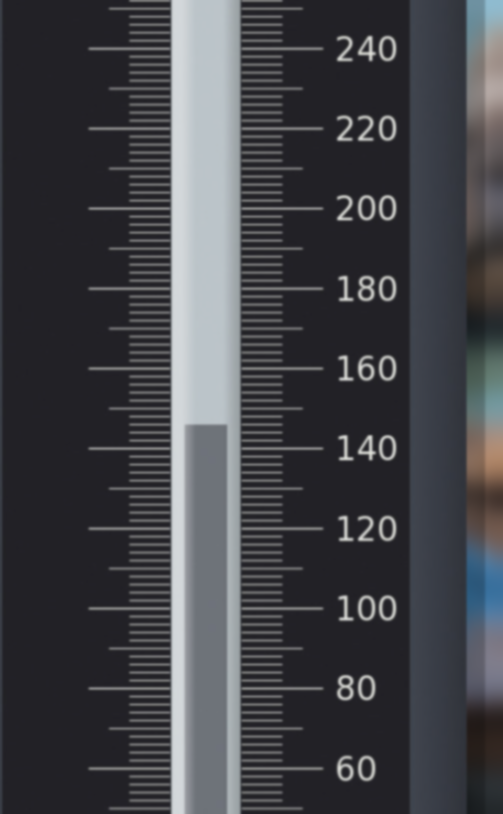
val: 146
